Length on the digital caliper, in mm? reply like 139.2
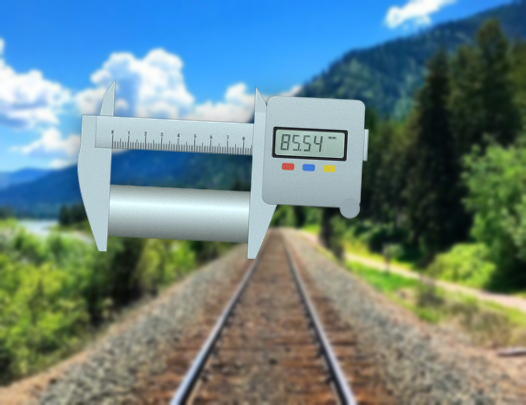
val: 85.54
